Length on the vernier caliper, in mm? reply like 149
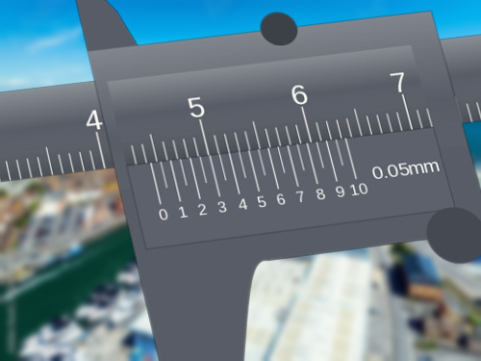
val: 44.4
